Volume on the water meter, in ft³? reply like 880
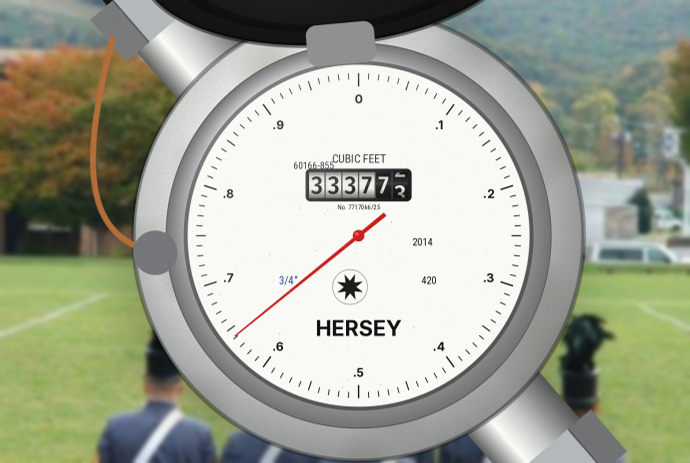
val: 333772.64
